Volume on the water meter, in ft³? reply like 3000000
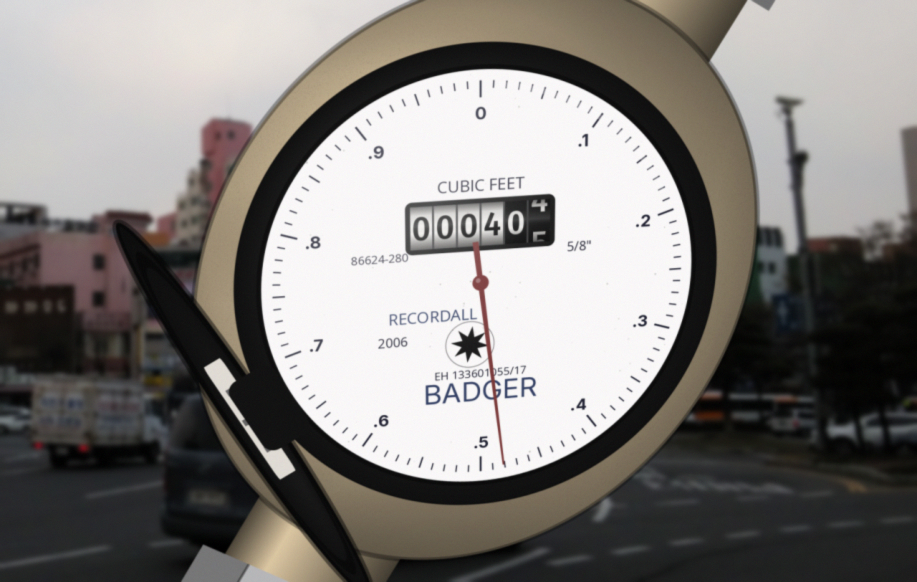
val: 404.48
